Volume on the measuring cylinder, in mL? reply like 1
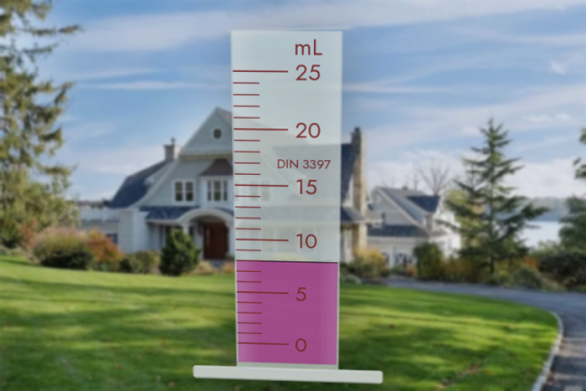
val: 8
